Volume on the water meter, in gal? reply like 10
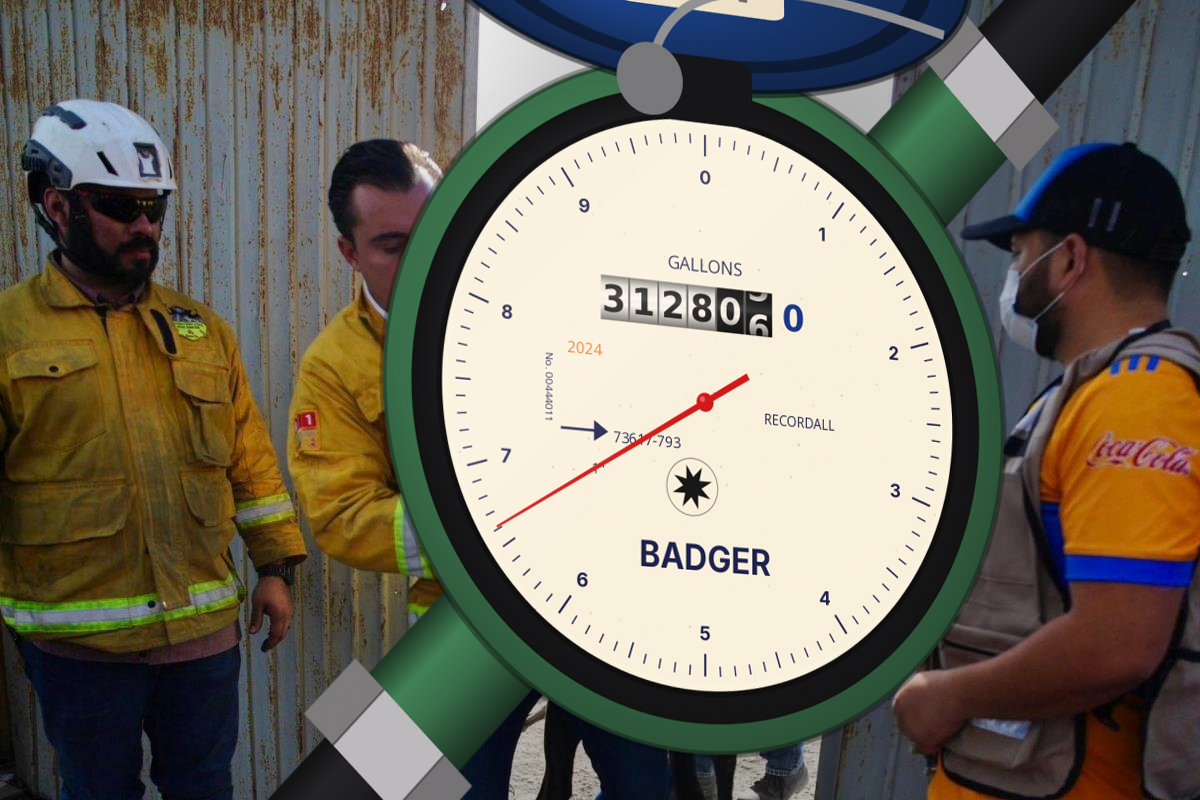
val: 3128056.6
